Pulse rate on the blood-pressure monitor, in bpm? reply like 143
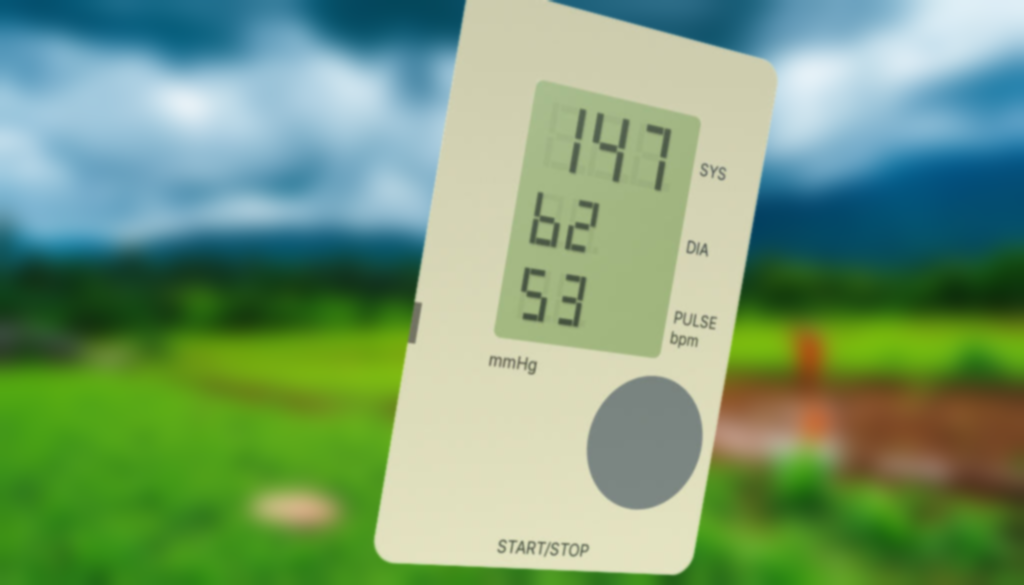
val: 53
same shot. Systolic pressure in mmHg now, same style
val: 147
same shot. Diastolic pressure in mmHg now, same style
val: 62
